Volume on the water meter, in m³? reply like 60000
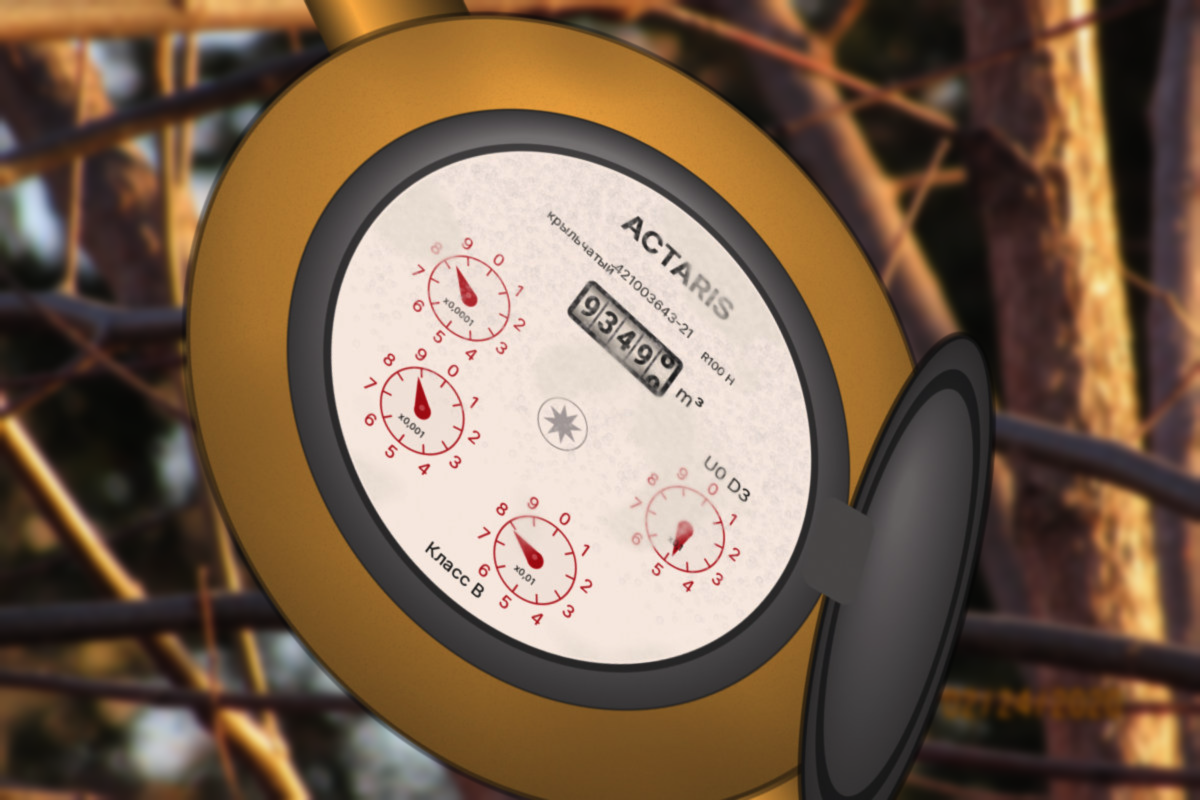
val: 93498.4788
